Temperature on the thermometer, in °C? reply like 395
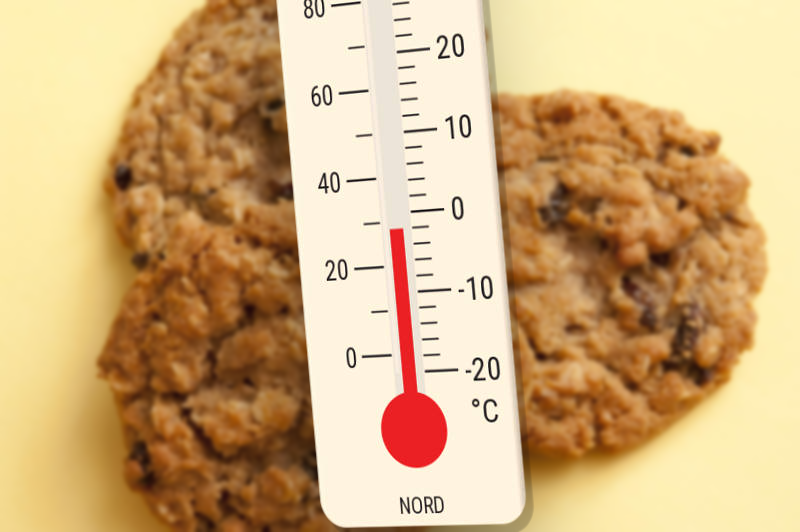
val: -2
